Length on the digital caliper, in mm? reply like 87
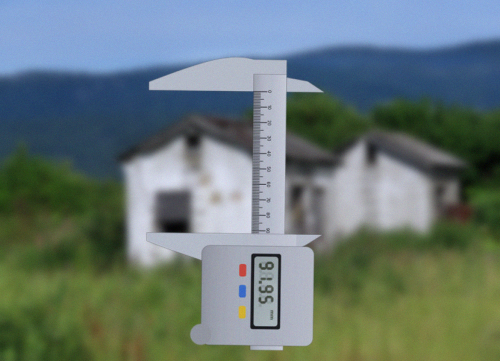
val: 91.95
